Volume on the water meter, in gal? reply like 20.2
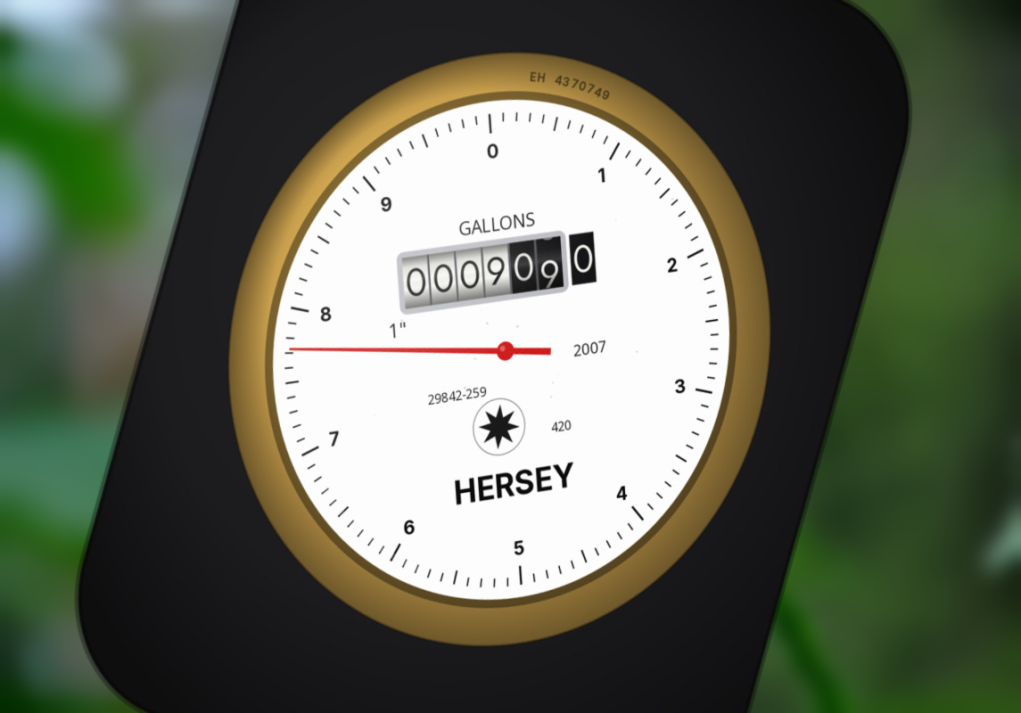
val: 9087.7
